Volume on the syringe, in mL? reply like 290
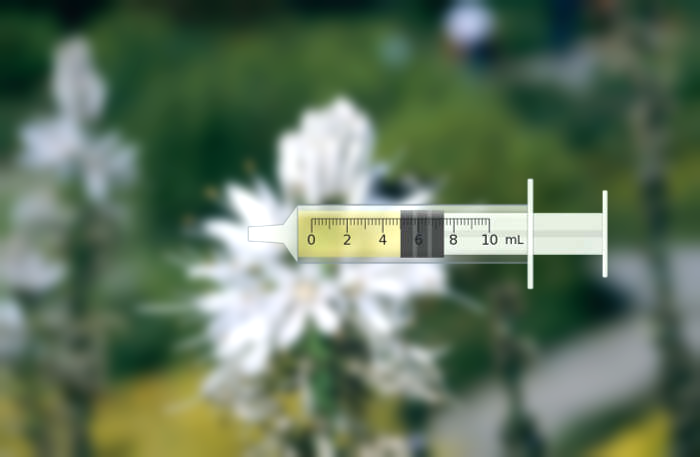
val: 5
